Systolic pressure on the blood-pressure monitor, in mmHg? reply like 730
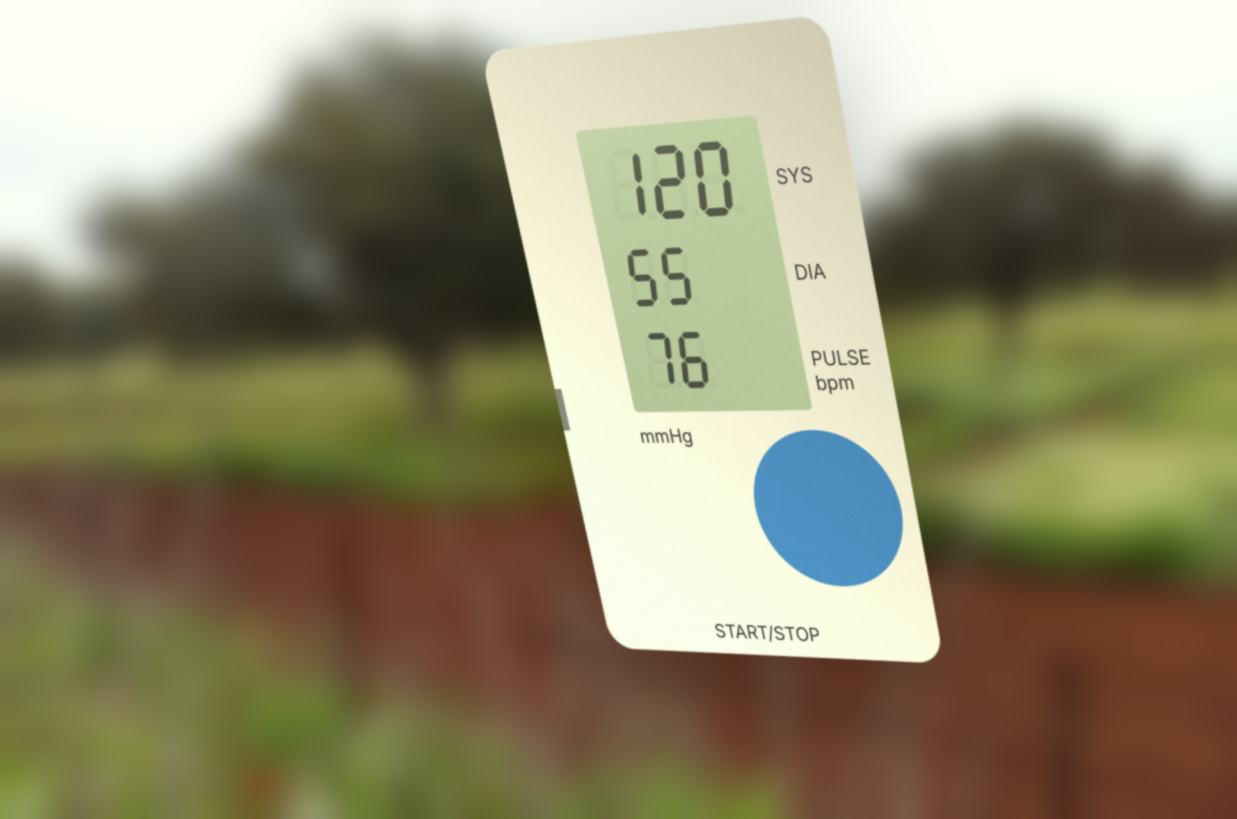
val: 120
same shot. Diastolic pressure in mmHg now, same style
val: 55
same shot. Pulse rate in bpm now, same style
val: 76
